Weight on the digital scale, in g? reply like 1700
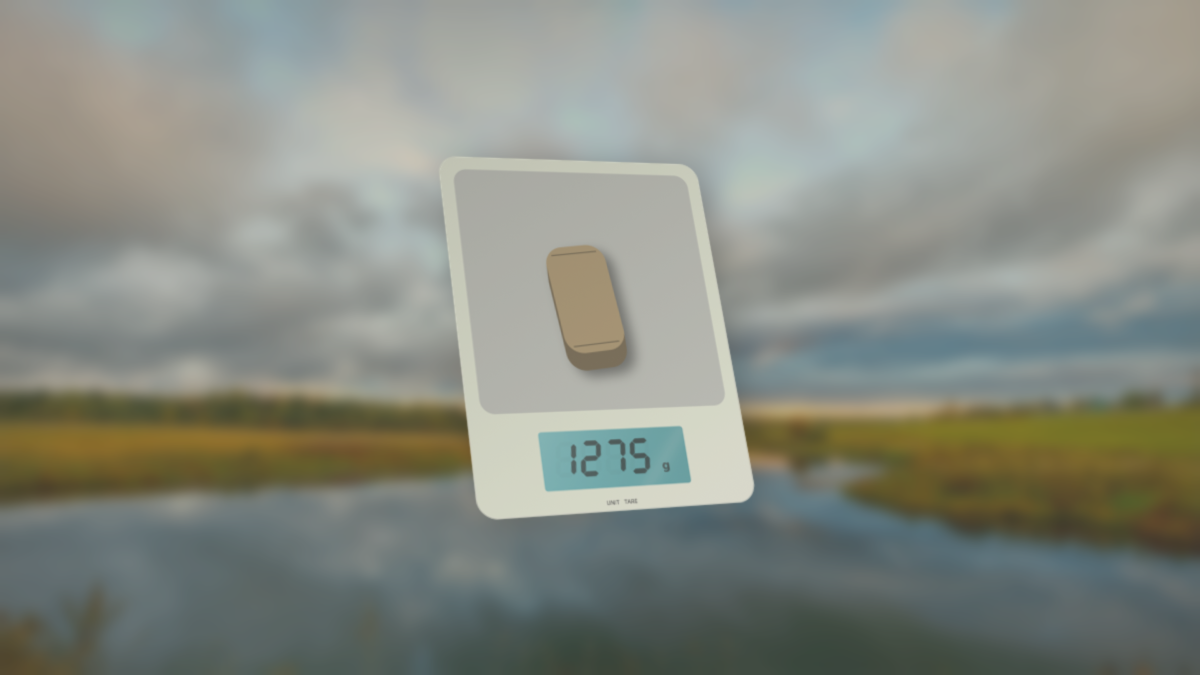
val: 1275
